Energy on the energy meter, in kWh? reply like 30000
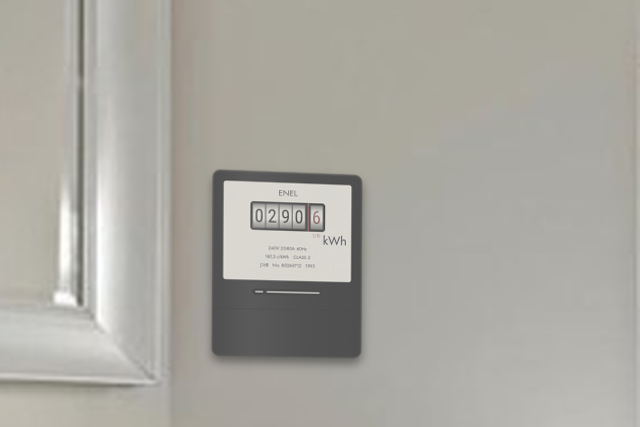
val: 290.6
